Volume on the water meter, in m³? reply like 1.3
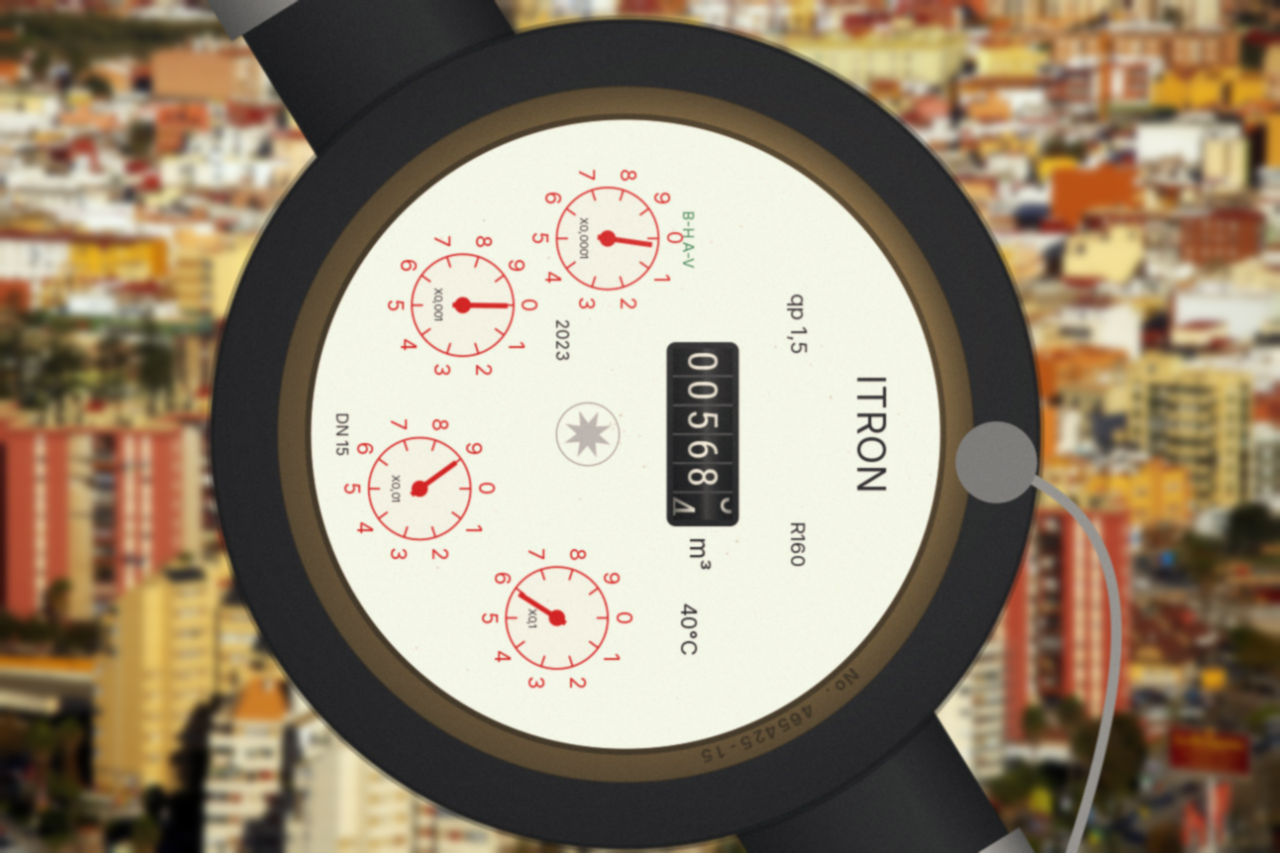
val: 5683.5900
